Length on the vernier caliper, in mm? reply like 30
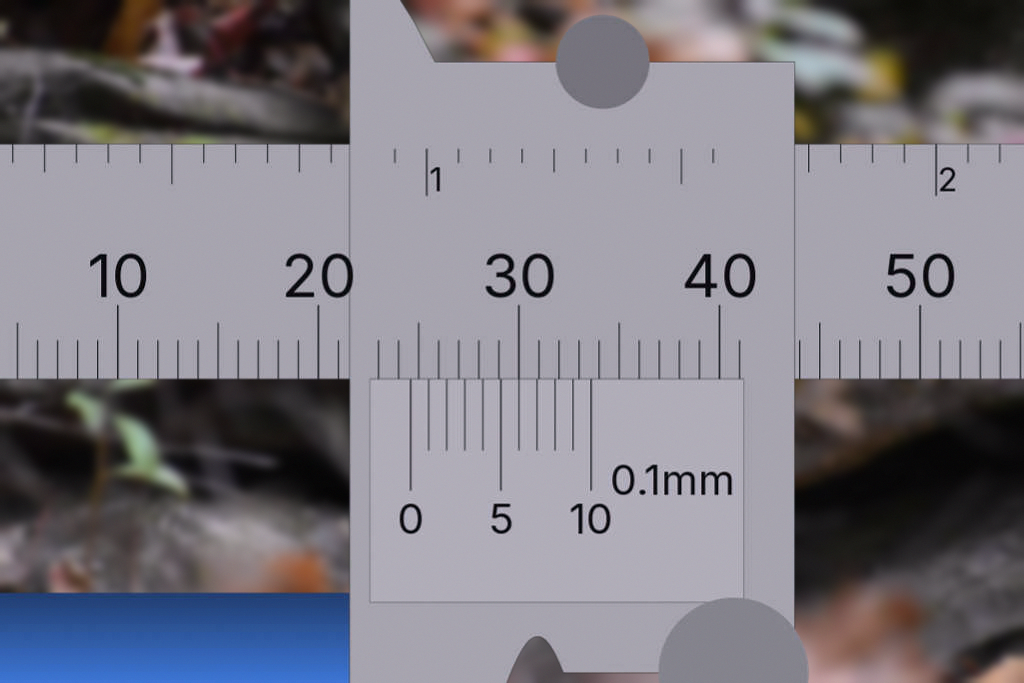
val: 24.6
